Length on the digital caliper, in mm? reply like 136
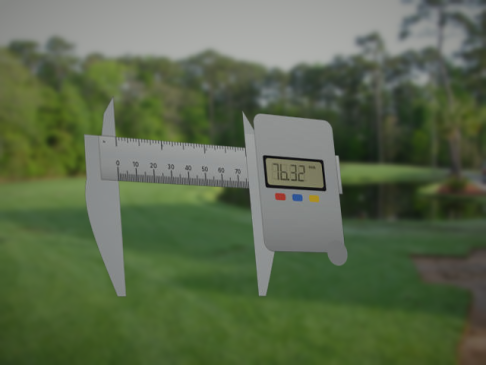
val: 76.32
